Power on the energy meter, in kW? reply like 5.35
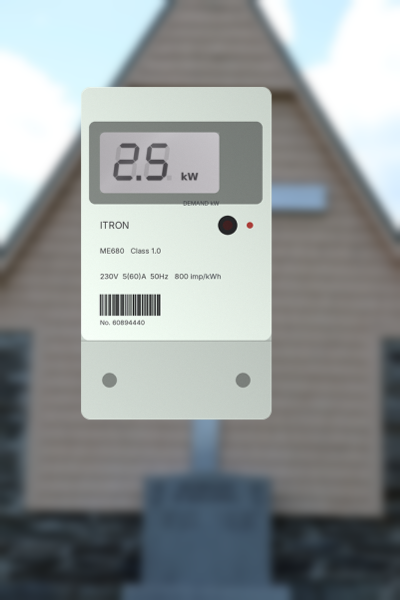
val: 2.5
